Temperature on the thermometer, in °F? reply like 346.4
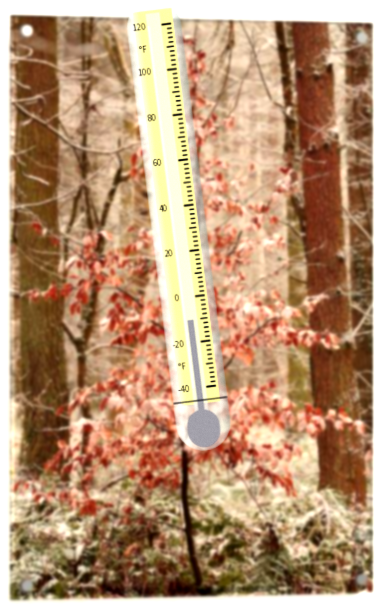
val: -10
